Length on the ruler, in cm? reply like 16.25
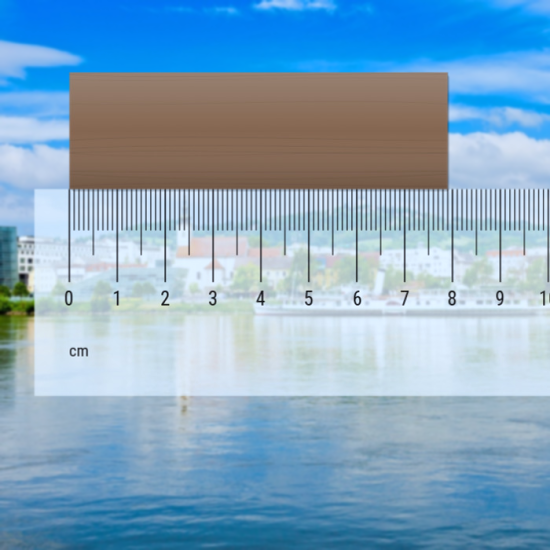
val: 7.9
